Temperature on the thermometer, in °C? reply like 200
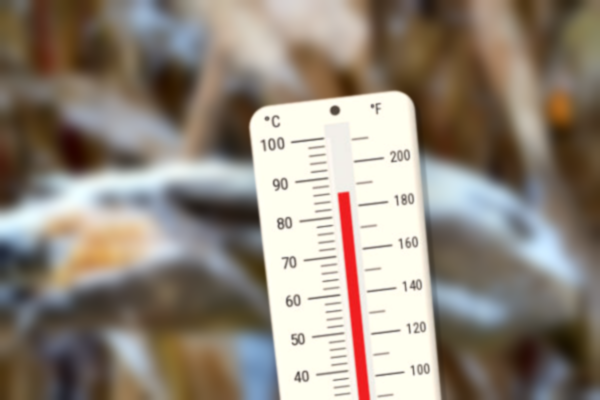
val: 86
